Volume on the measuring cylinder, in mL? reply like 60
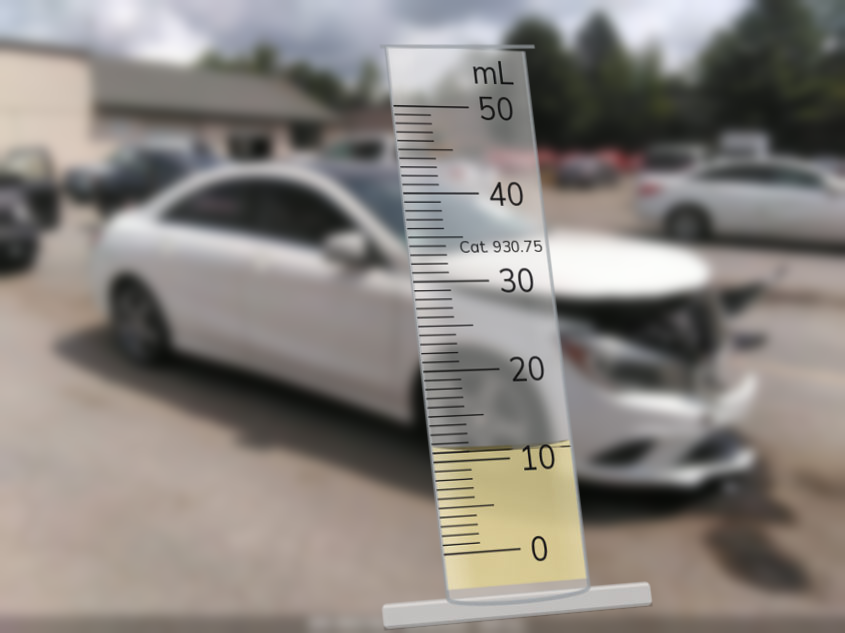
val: 11
